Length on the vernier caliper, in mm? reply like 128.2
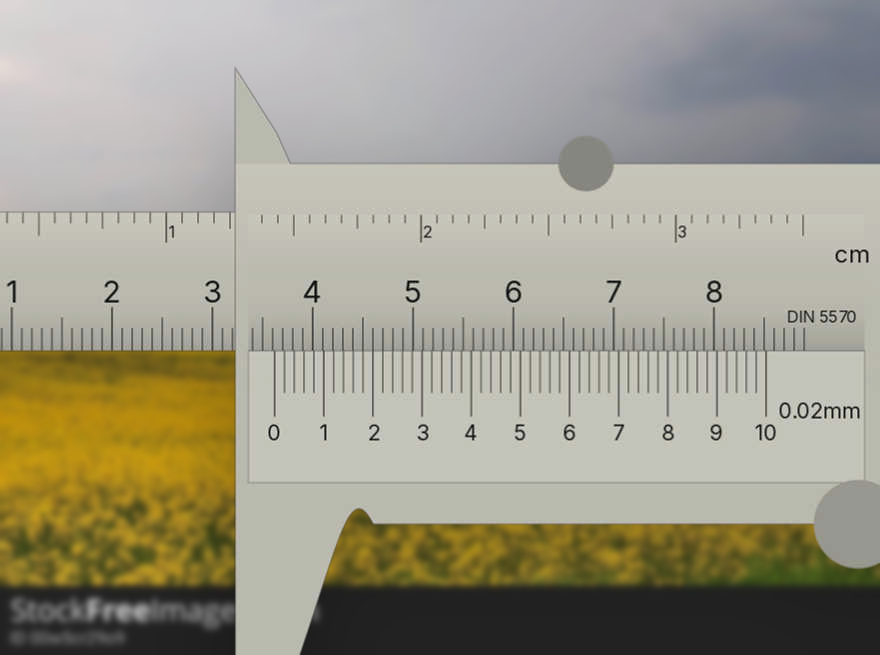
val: 36.2
